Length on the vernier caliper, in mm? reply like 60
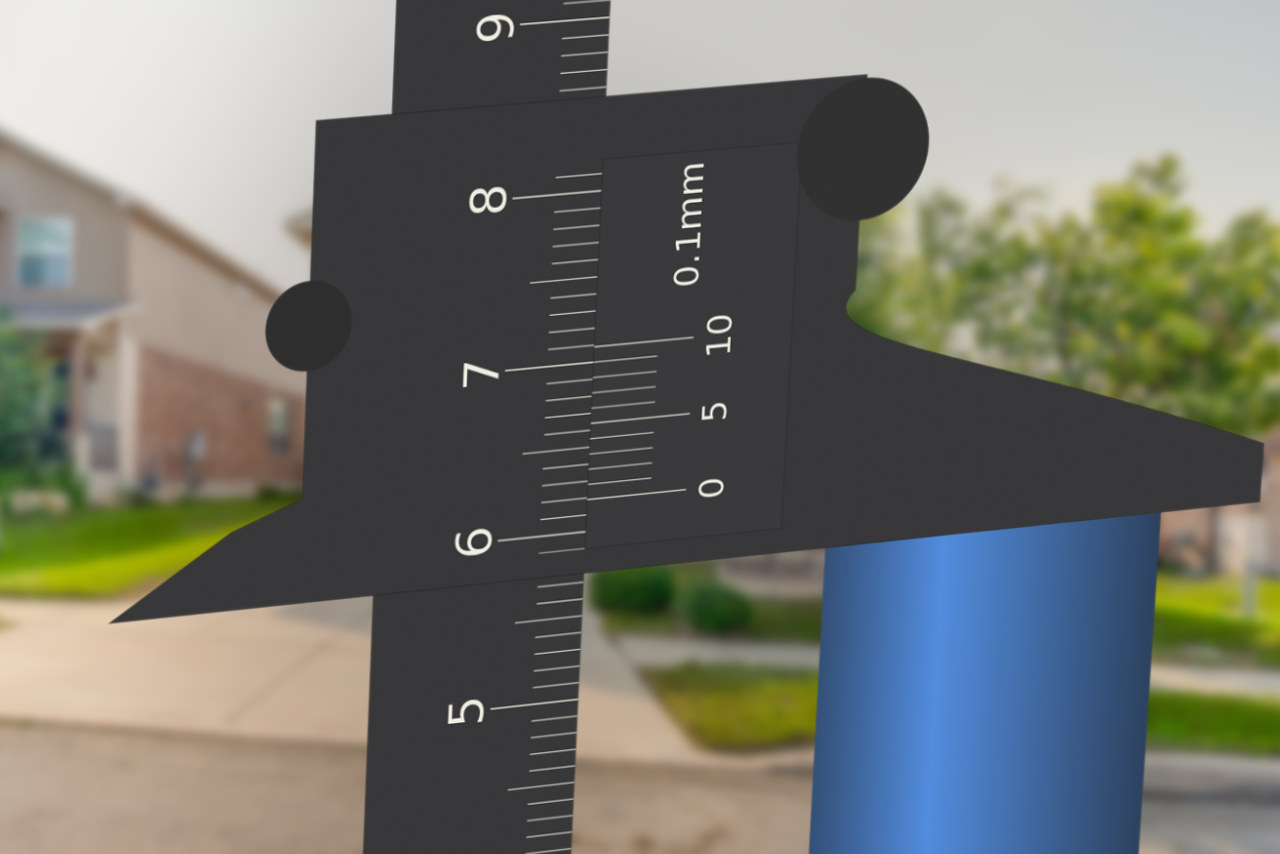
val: 61.9
